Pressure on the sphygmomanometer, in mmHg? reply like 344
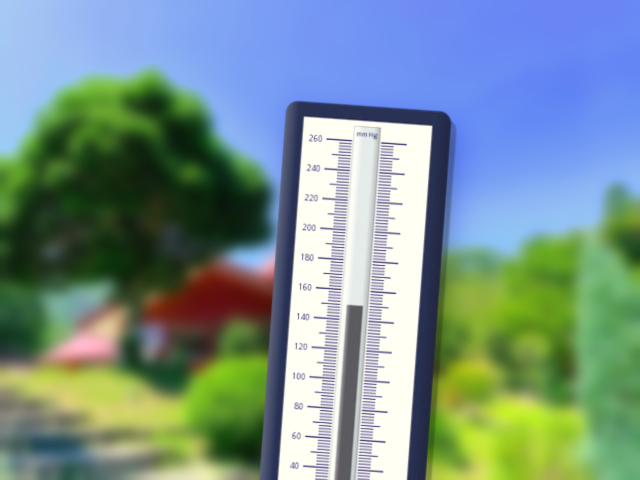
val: 150
